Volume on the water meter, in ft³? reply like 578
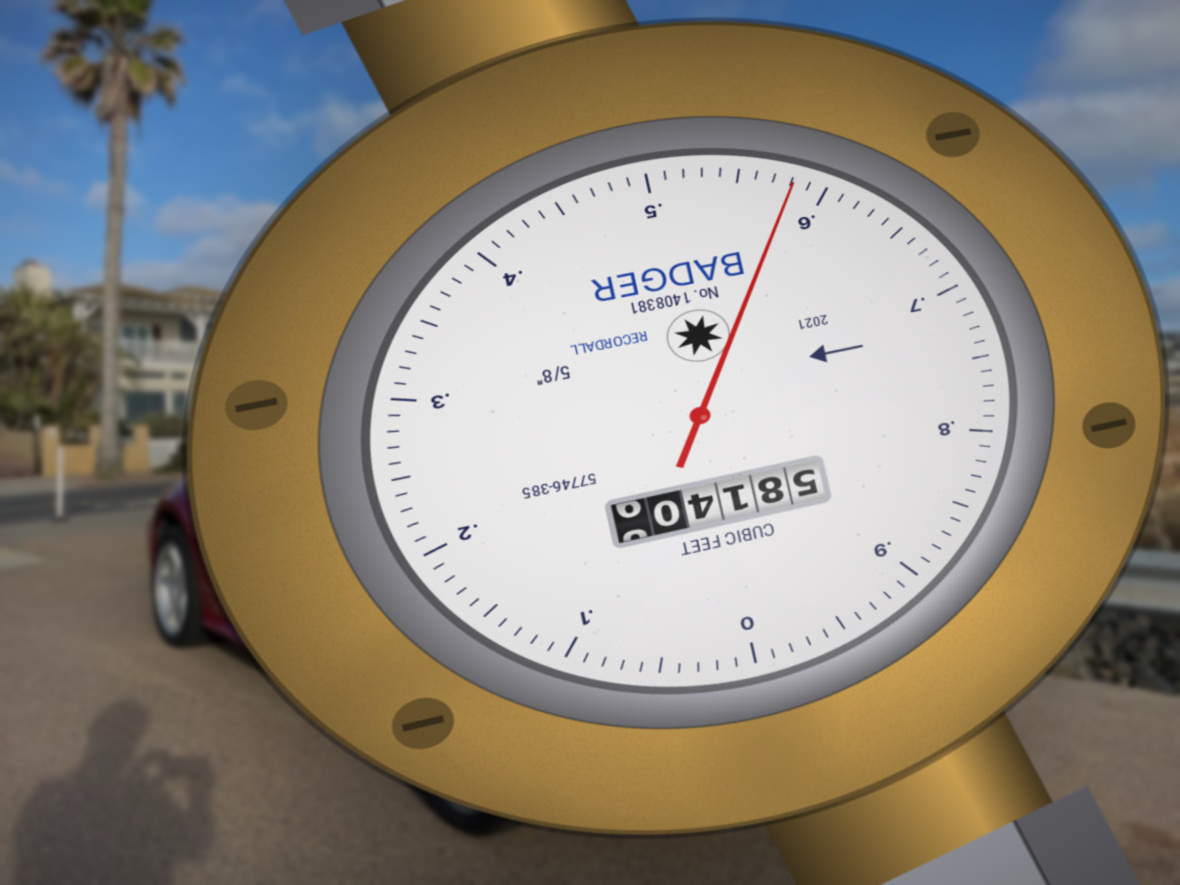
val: 581408.58
